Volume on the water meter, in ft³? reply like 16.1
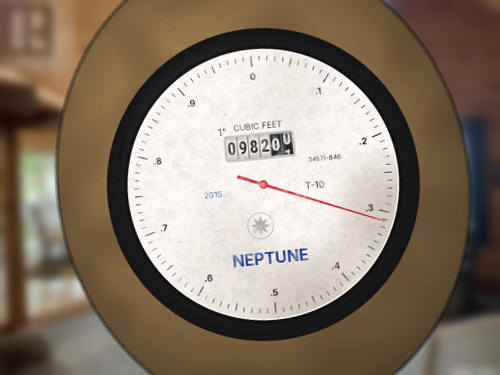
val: 98200.31
